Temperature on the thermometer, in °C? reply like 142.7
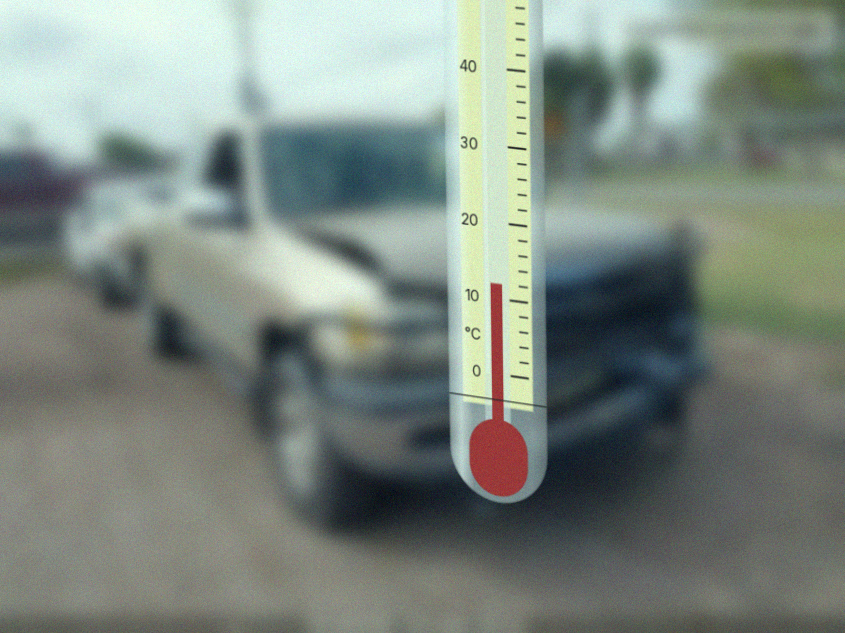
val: 12
